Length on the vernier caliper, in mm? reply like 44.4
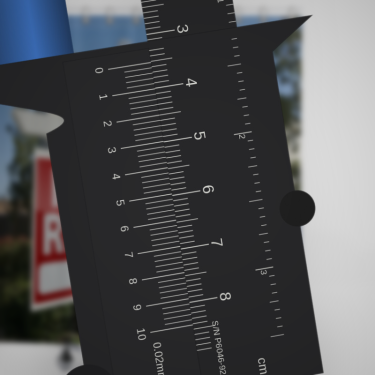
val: 35.2
